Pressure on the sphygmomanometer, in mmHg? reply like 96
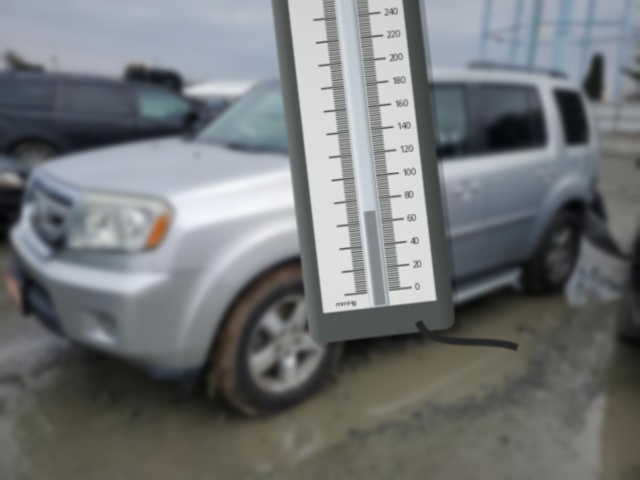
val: 70
